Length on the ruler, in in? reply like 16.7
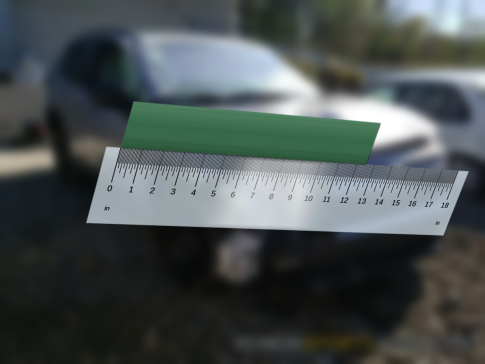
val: 12.5
